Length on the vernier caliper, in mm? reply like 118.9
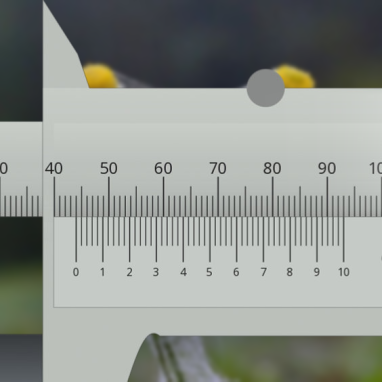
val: 44.0
